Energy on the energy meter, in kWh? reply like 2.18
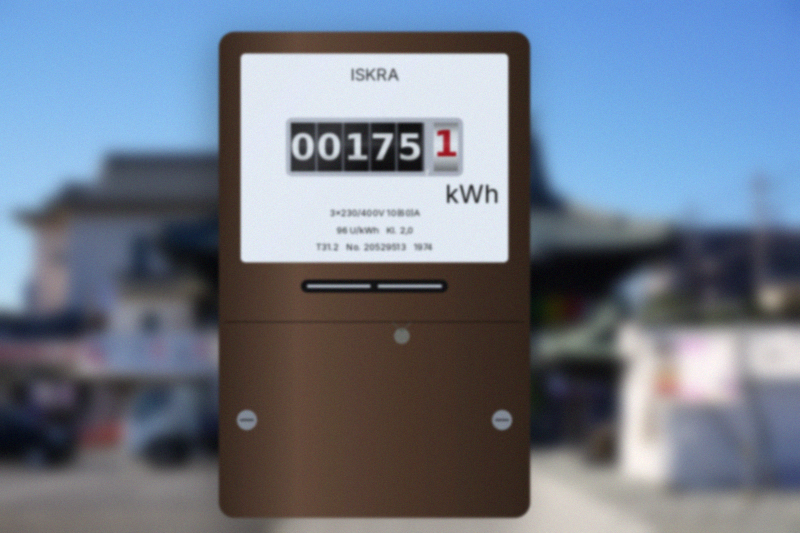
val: 175.1
